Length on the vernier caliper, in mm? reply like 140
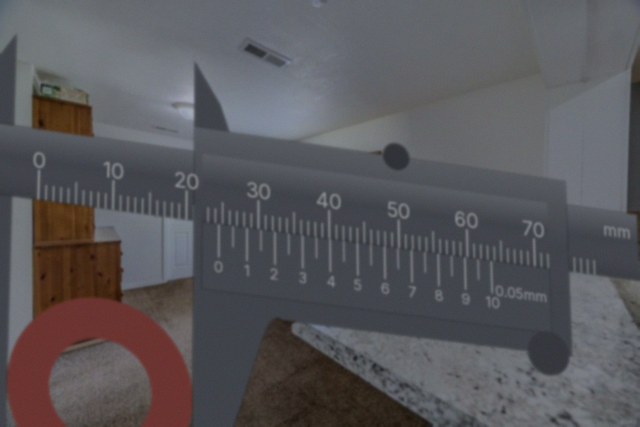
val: 24.5
